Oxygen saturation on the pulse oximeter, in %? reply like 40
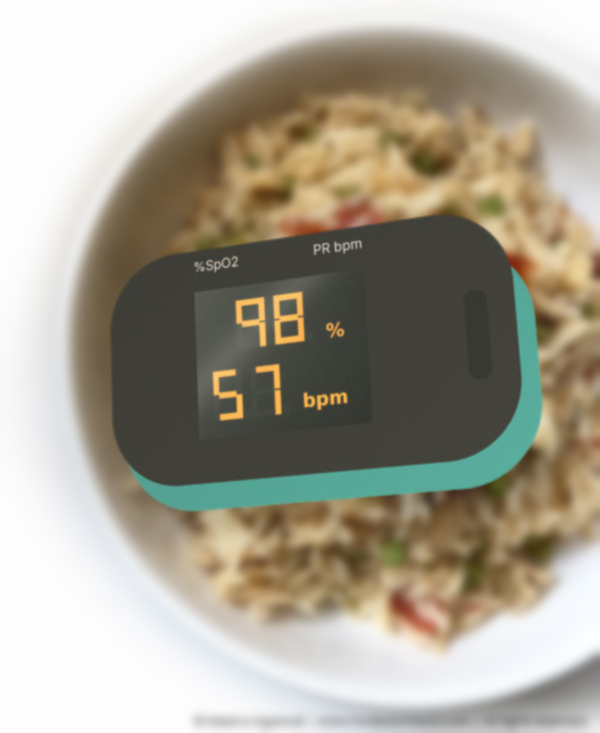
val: 98
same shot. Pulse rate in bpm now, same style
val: 57
